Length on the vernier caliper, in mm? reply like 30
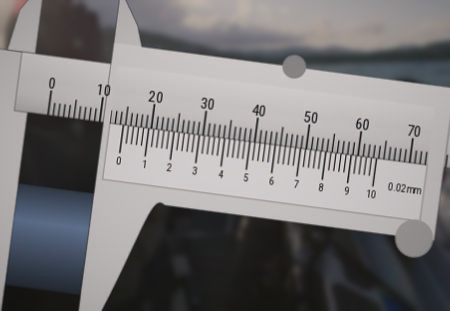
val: 14.6
